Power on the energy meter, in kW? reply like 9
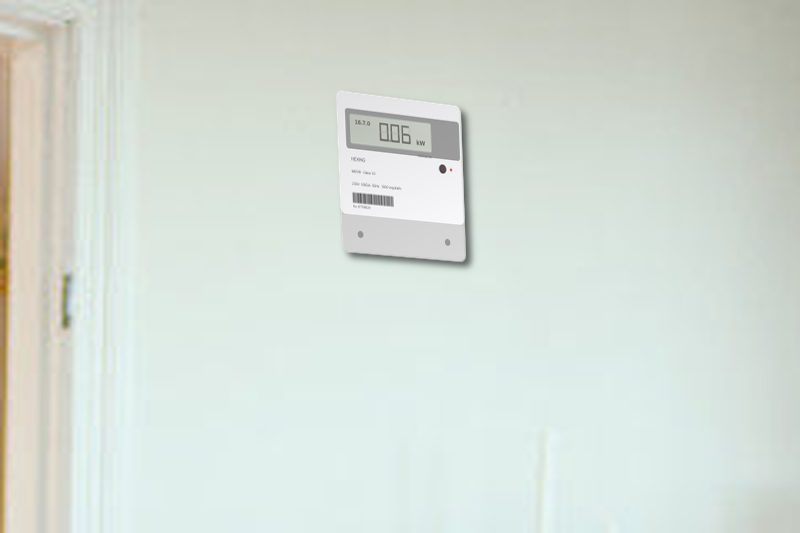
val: 0.06
